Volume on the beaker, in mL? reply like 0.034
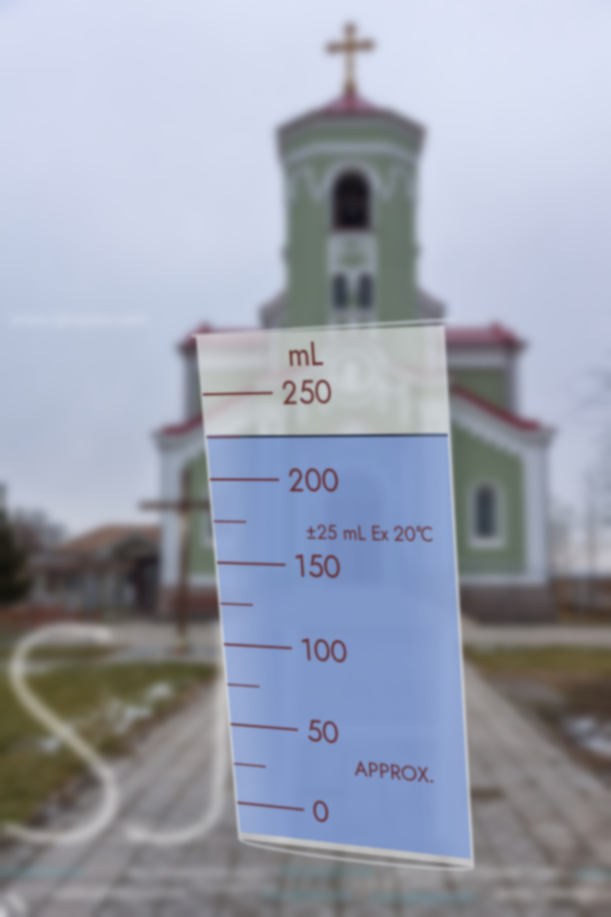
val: 225
